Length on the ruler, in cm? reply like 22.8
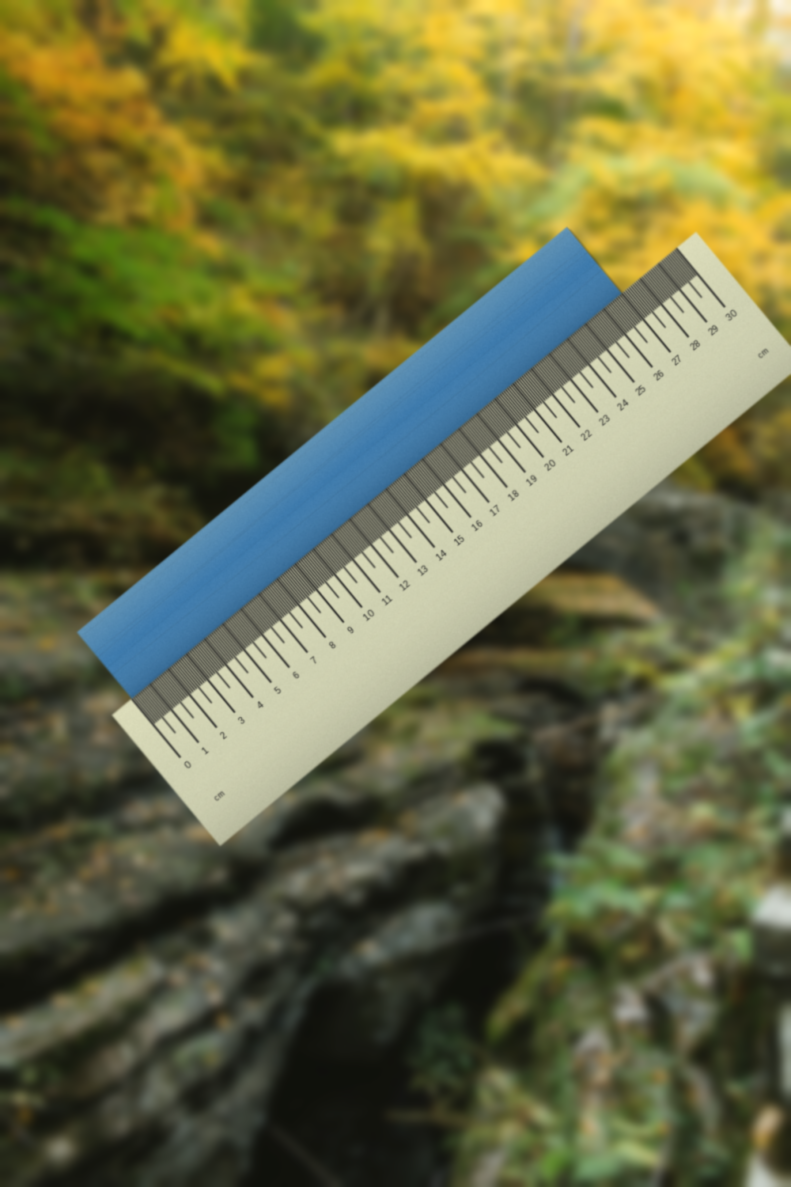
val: 27
